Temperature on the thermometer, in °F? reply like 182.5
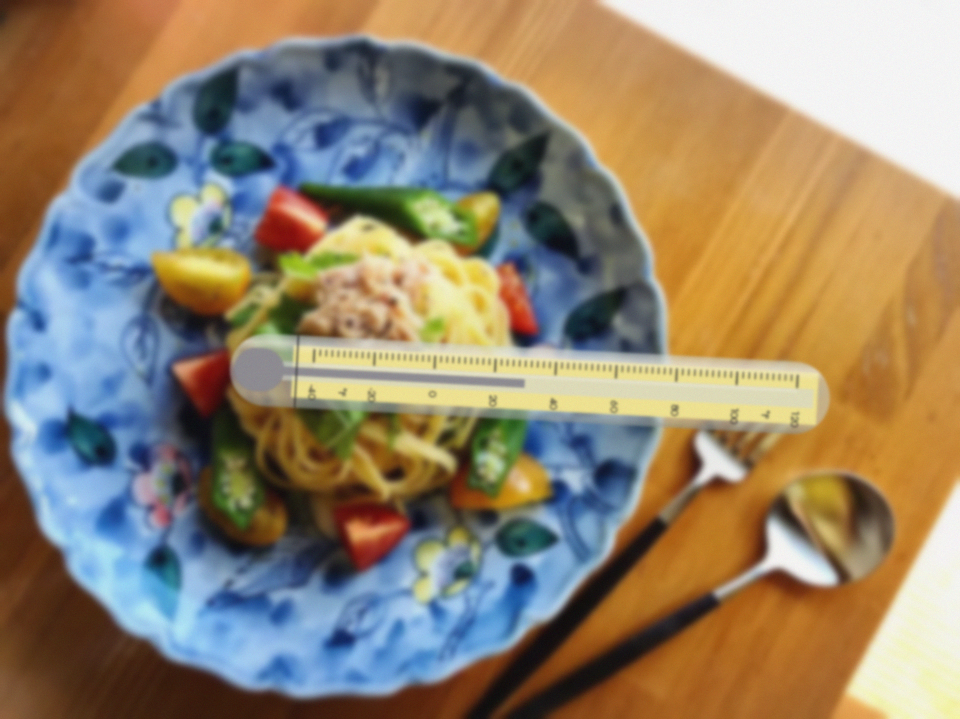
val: 30
